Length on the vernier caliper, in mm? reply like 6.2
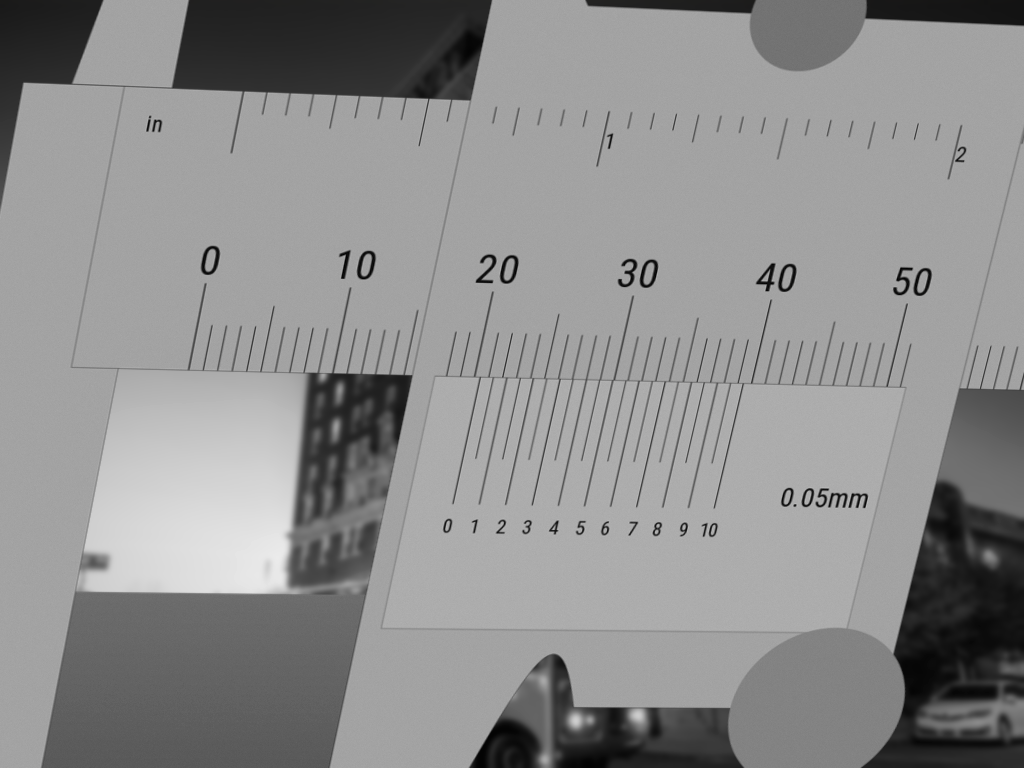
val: 20.4
